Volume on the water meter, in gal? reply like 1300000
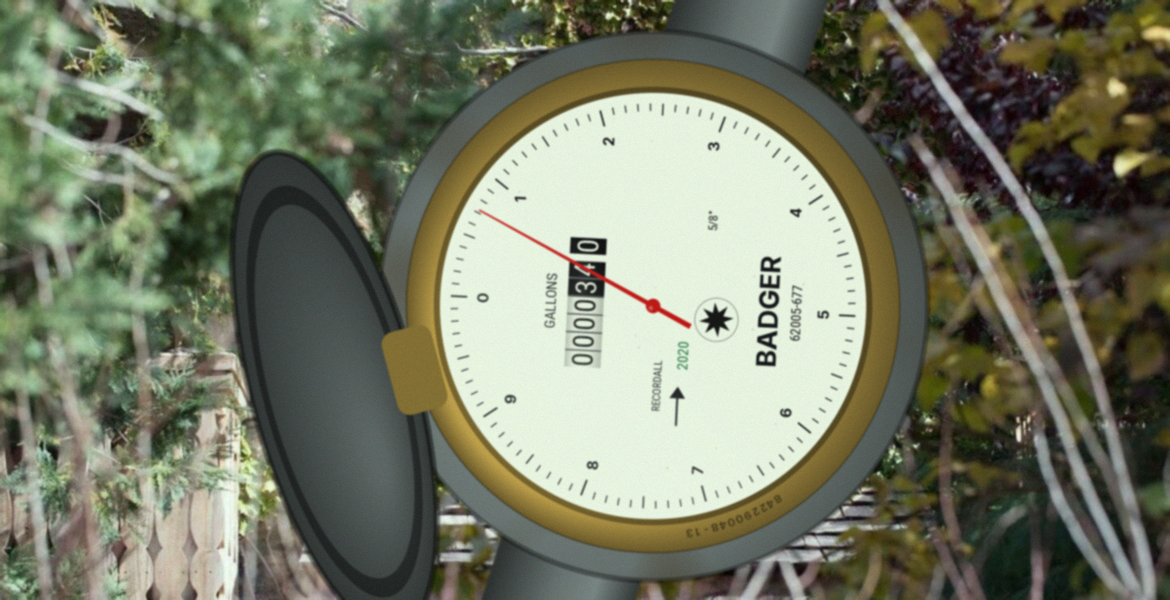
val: 340.7
